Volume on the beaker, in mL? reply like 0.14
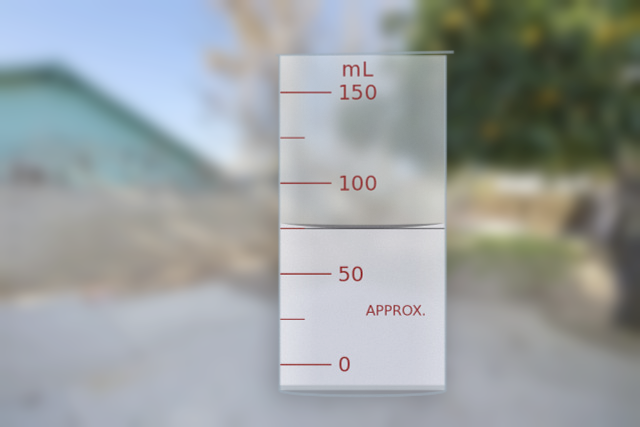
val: 75
